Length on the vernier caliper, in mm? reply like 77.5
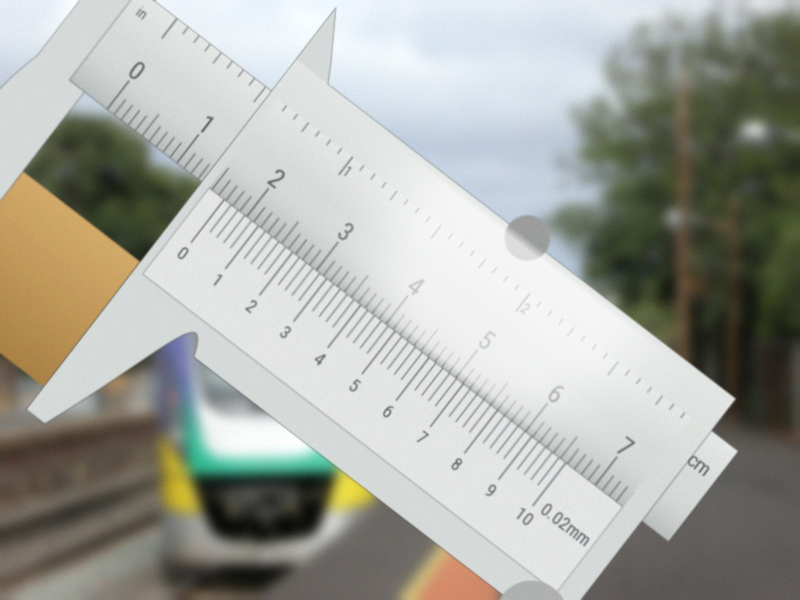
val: 16.8
